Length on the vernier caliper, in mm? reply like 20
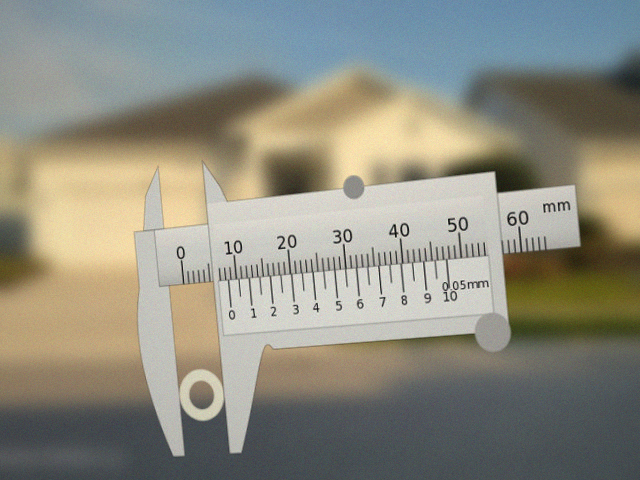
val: 8.5
